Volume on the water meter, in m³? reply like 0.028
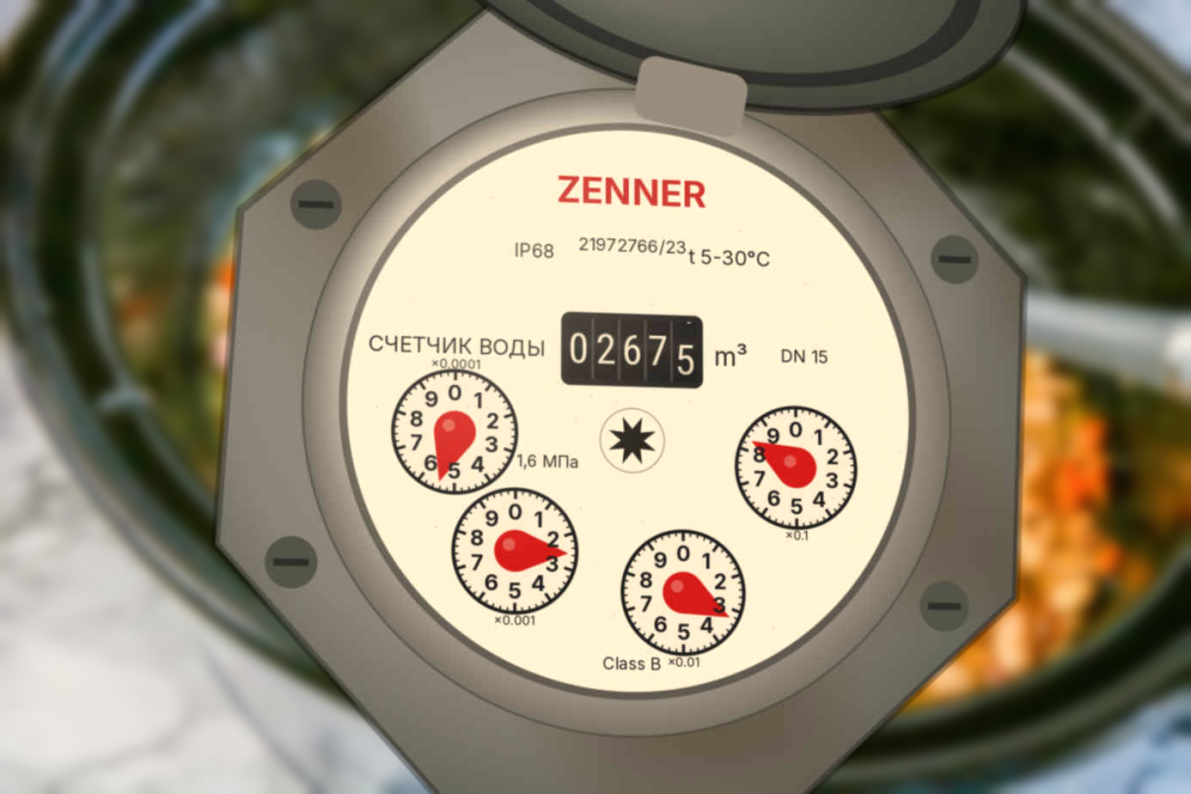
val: 2674.8325
